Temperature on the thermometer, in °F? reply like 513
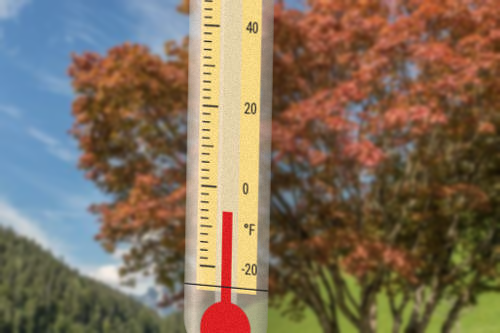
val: -6
